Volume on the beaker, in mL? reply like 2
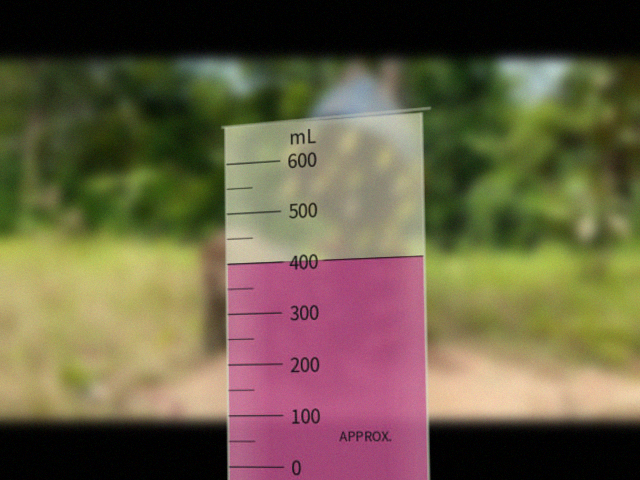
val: 400
